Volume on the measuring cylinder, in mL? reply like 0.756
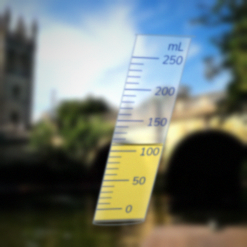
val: 110
